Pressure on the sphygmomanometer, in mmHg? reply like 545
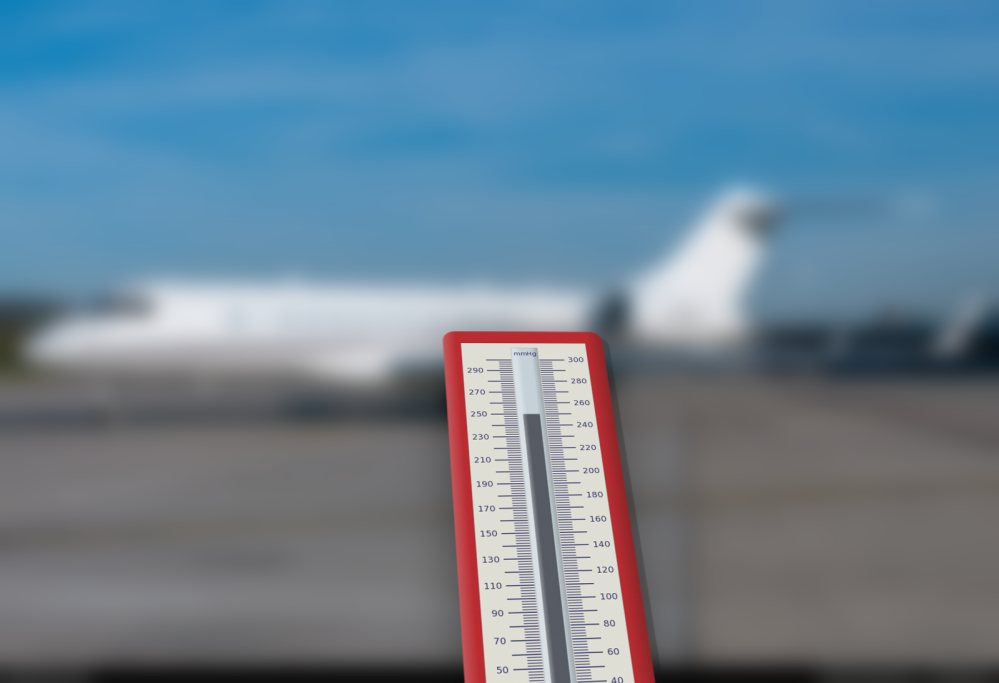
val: 250
